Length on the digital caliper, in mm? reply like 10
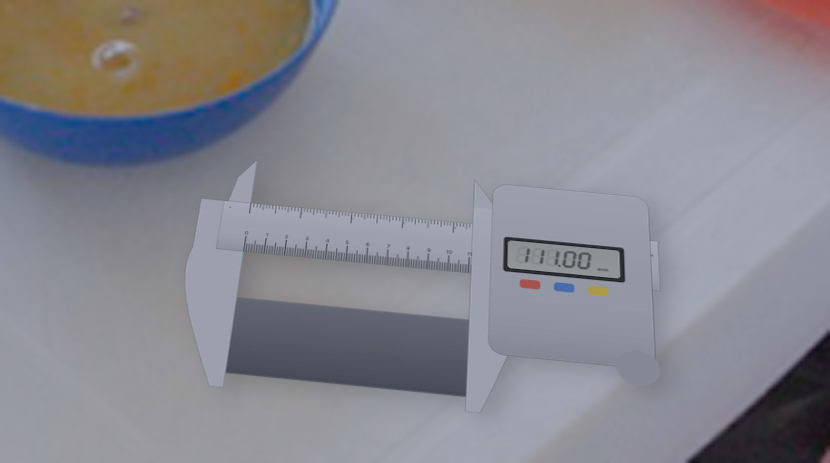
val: 111.00
